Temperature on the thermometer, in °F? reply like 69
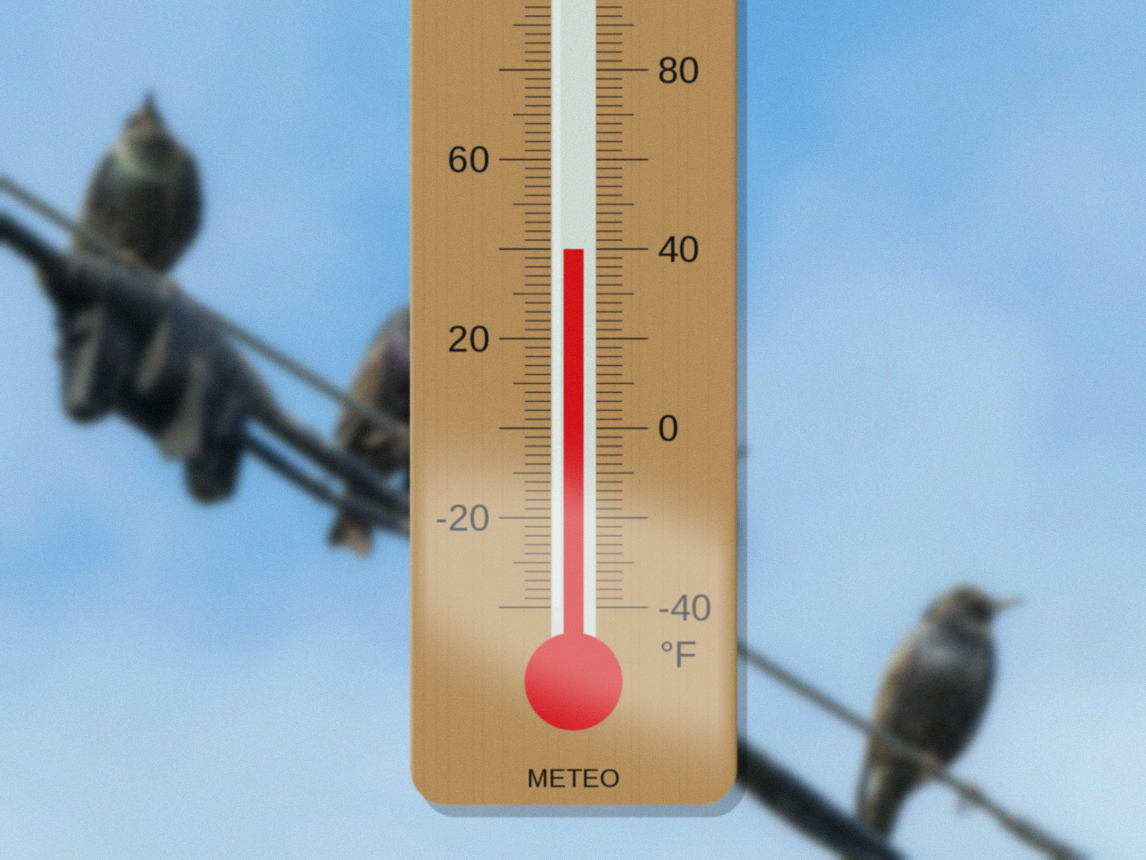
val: 40
